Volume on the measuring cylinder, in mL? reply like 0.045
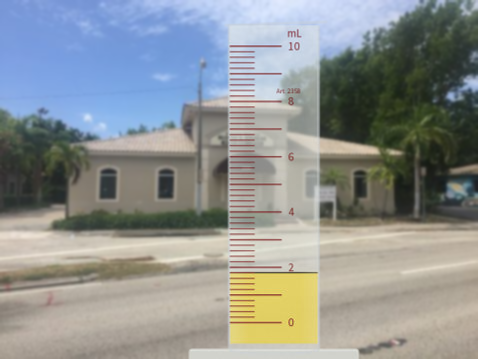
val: 1.8
